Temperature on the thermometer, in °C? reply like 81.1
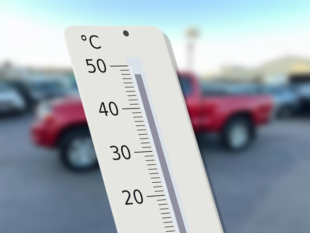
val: 48
